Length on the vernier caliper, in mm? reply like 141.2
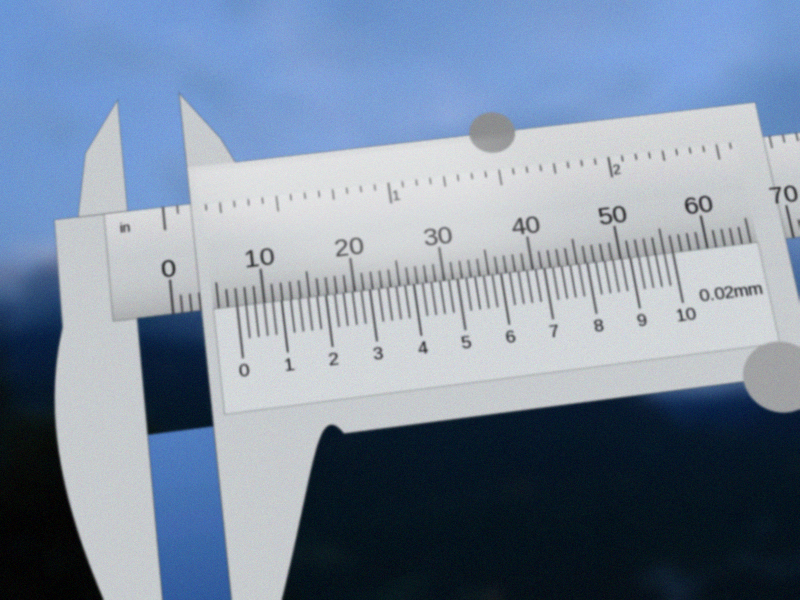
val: 7.0
